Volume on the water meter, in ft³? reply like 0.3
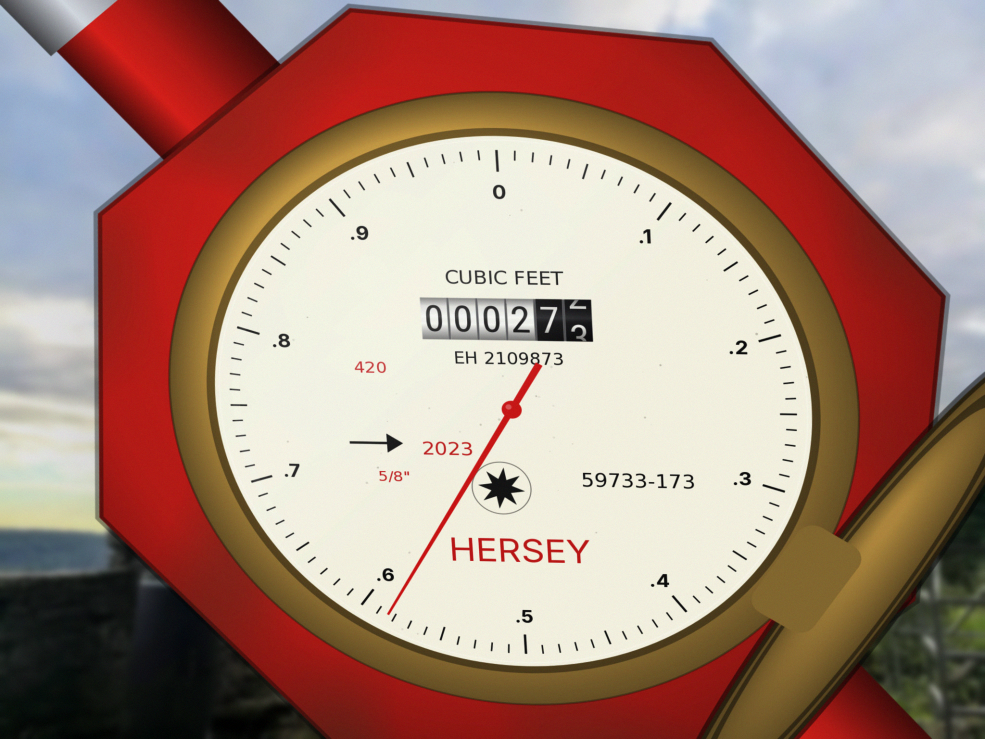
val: 272.58
